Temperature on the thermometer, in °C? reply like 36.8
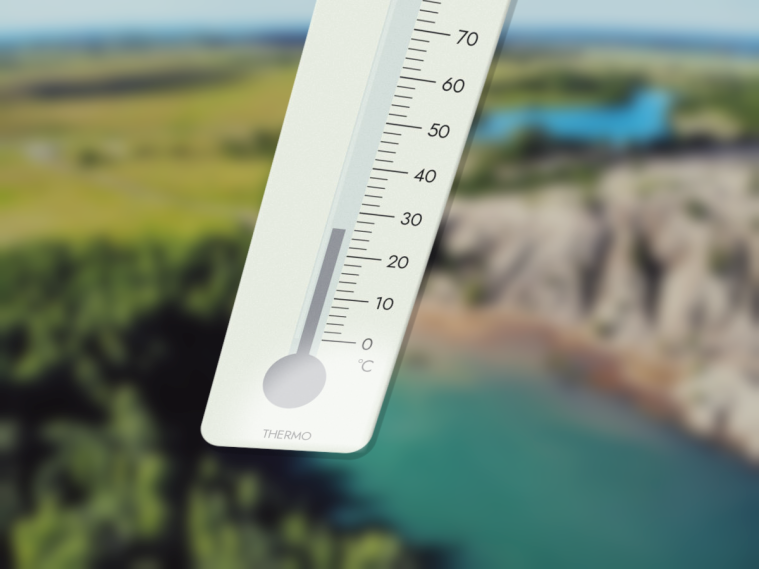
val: 26
